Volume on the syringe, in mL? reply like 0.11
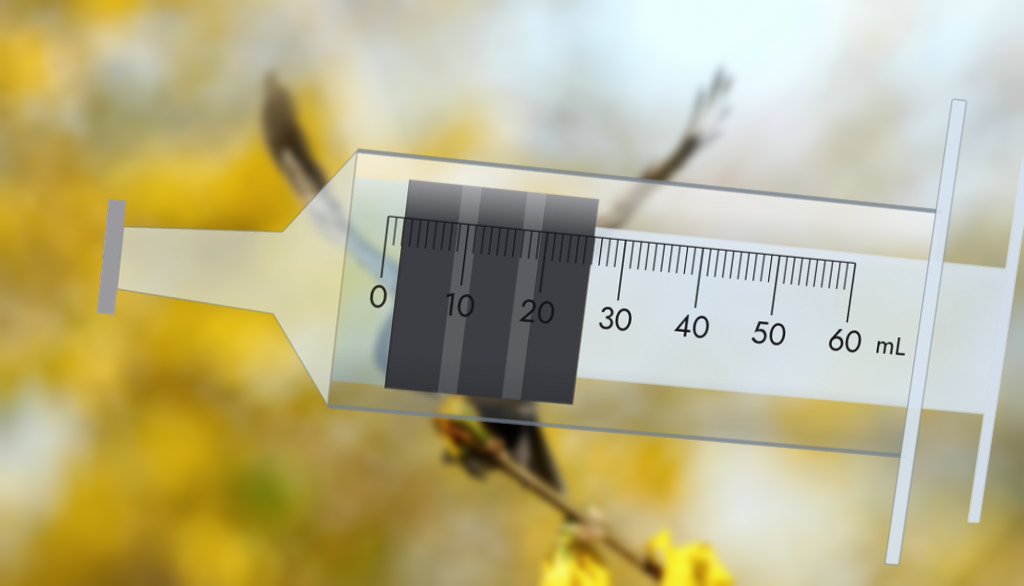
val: 2
